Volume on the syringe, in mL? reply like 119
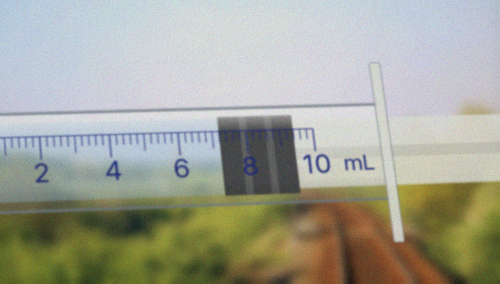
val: 7.2
